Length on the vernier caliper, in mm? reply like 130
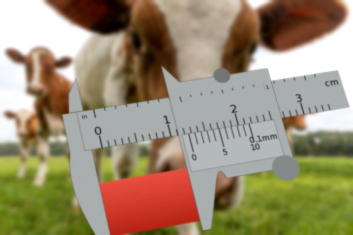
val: 12.6
